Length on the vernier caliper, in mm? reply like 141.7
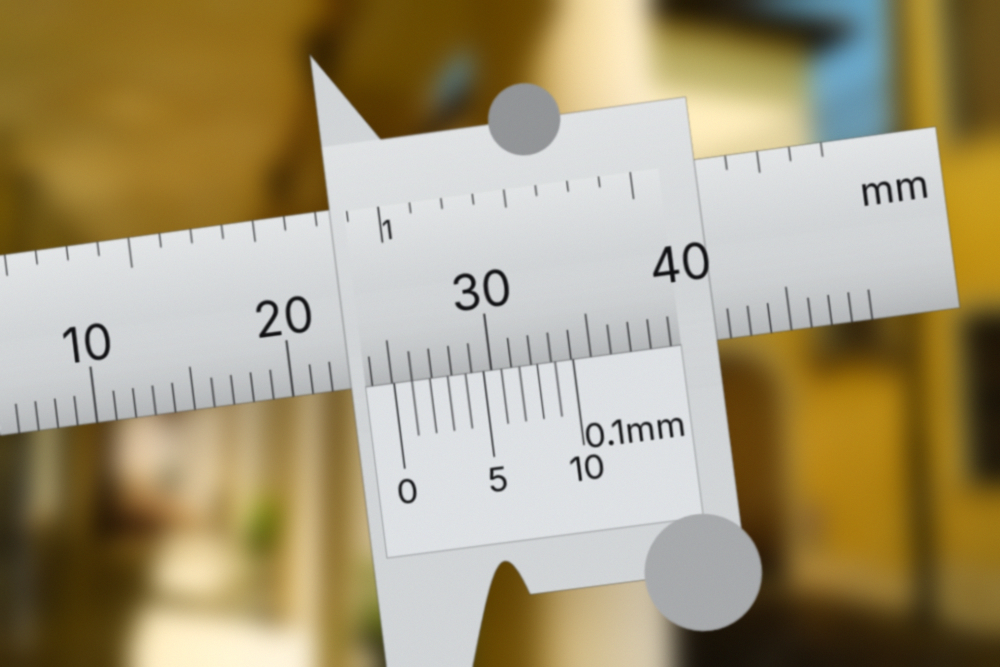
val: 25.1
